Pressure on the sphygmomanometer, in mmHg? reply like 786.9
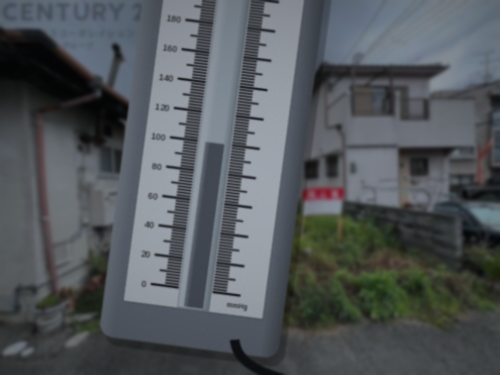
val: 100
